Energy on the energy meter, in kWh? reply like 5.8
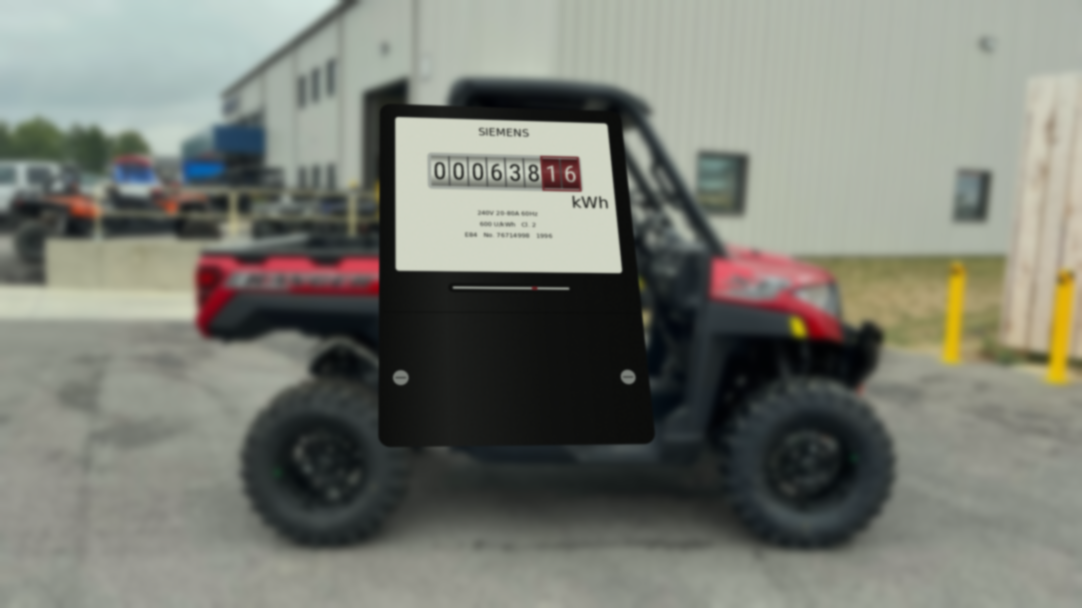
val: 638.16
